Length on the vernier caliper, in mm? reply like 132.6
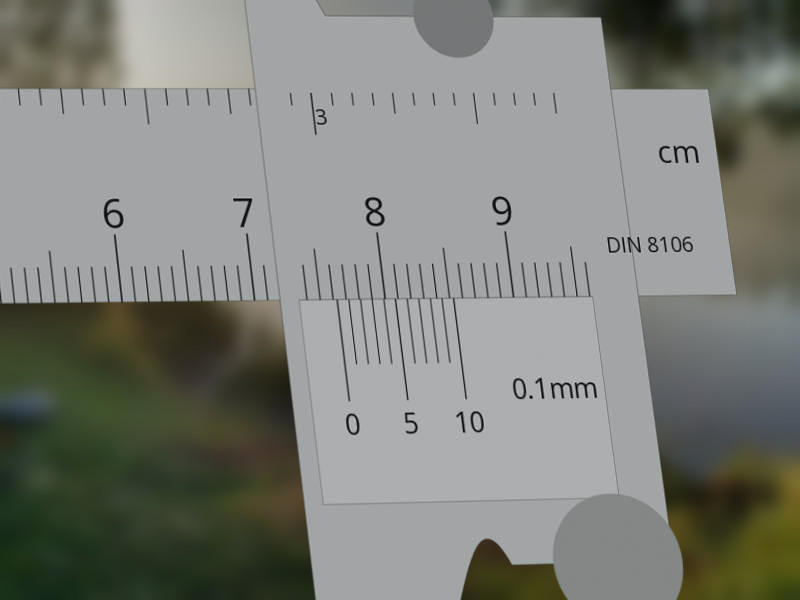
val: 76.3
